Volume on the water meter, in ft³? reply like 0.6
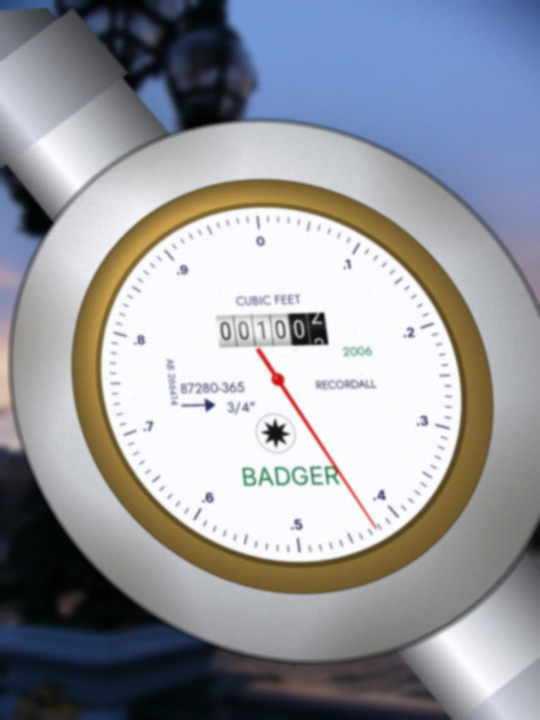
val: 1002.42
